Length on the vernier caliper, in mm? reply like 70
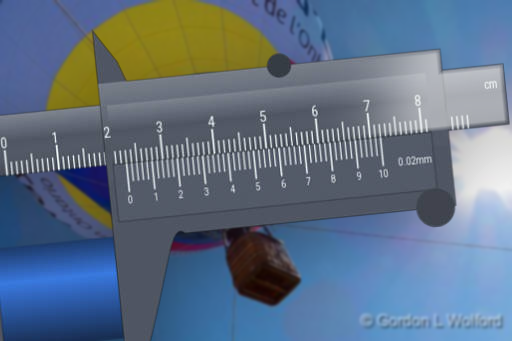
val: 23.0
